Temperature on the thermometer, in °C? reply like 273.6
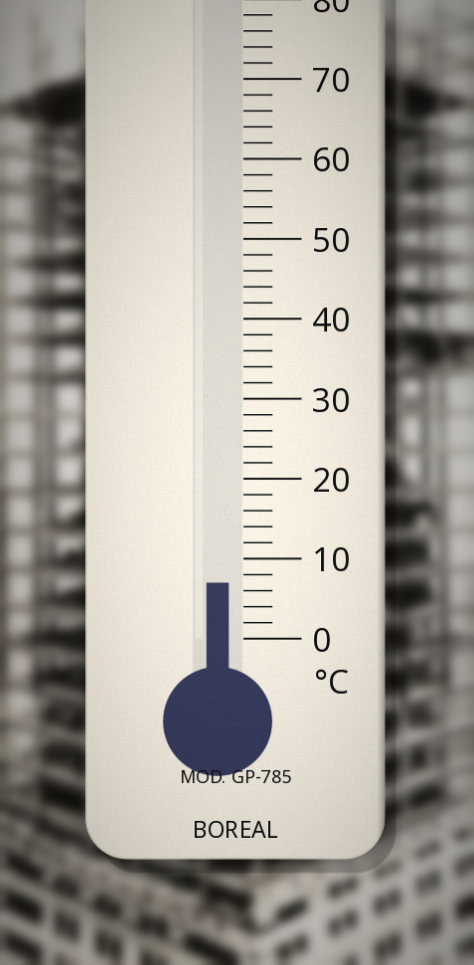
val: 7
